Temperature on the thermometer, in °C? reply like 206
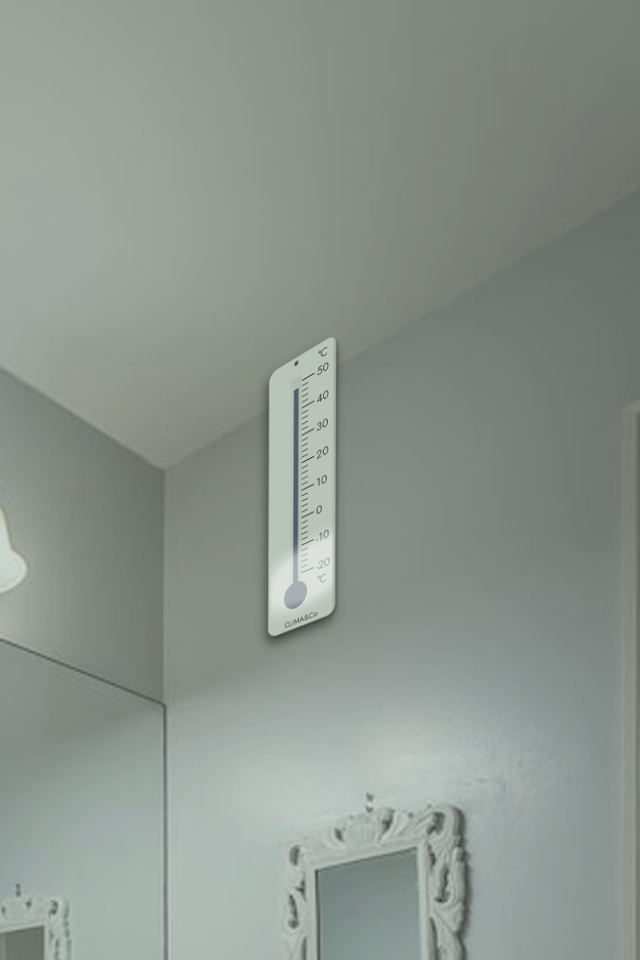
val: 48
